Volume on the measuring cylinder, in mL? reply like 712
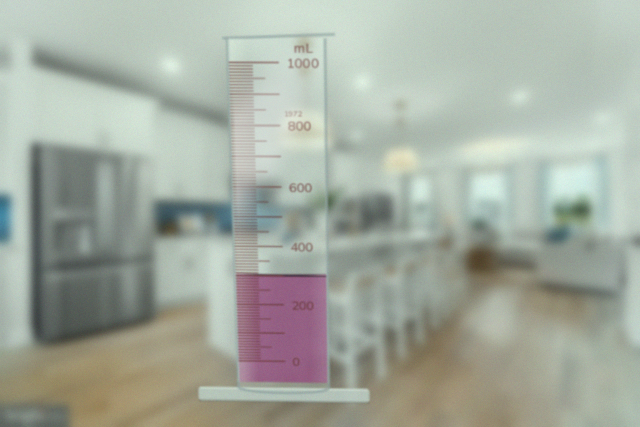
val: 300
